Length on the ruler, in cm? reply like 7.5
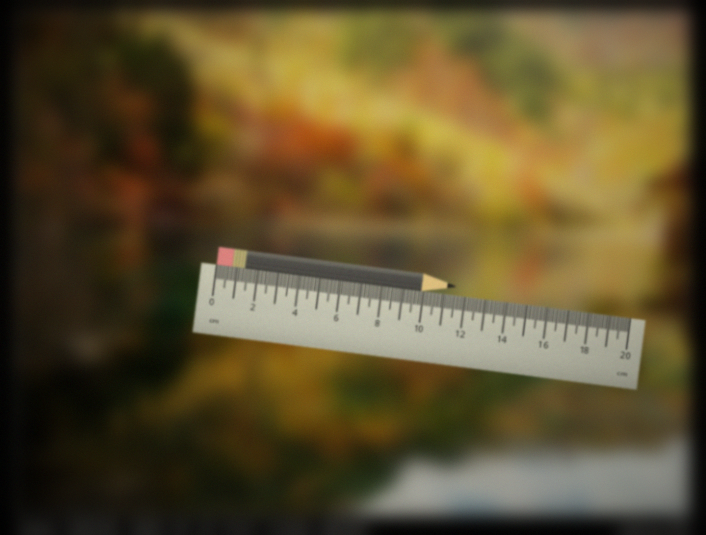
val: 11.5
